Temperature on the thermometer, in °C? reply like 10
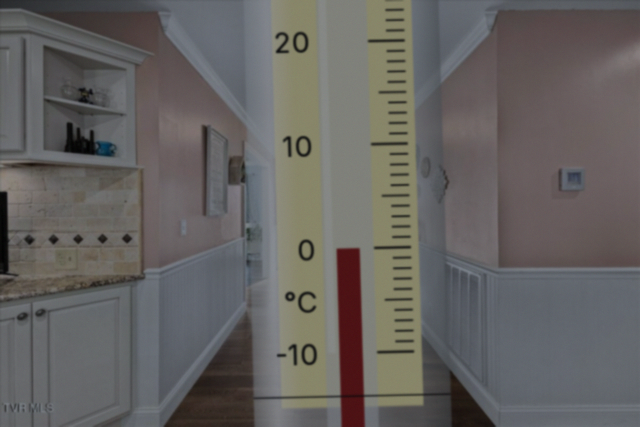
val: 0
